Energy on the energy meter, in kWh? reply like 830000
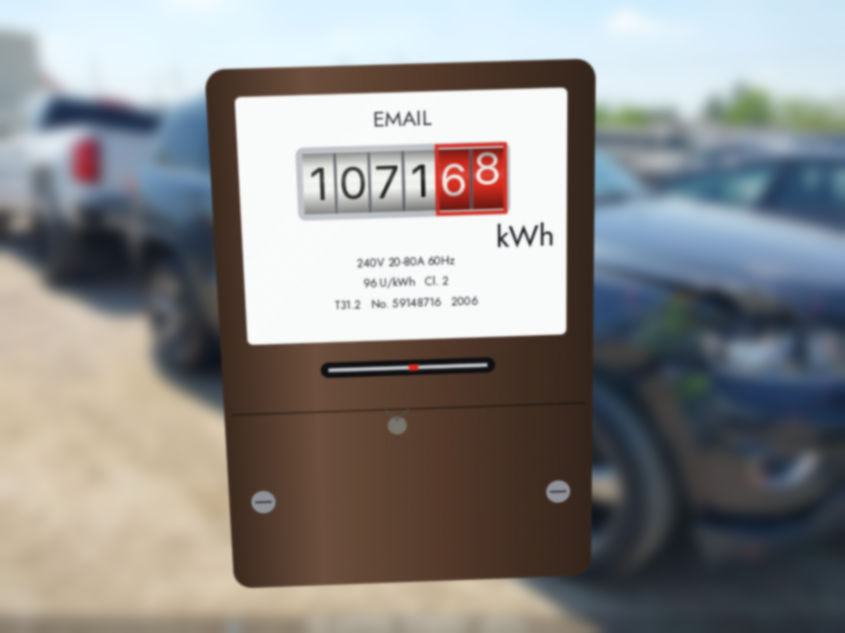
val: 1071.68
